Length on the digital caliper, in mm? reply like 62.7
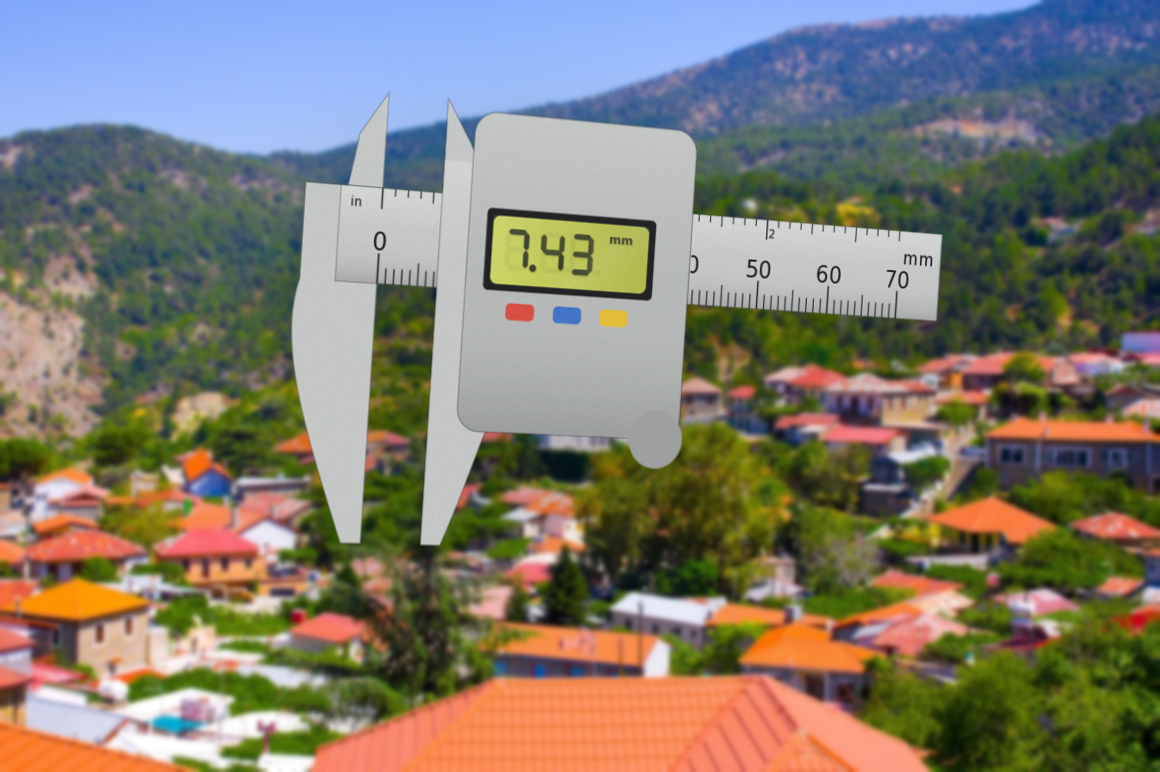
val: 7.43
